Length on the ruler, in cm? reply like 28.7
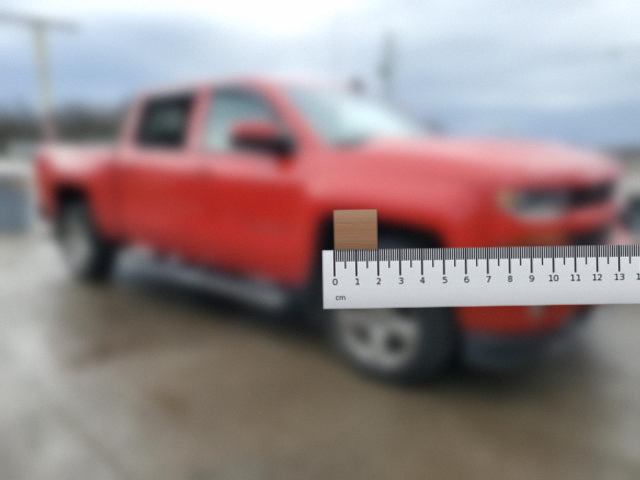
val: 2
